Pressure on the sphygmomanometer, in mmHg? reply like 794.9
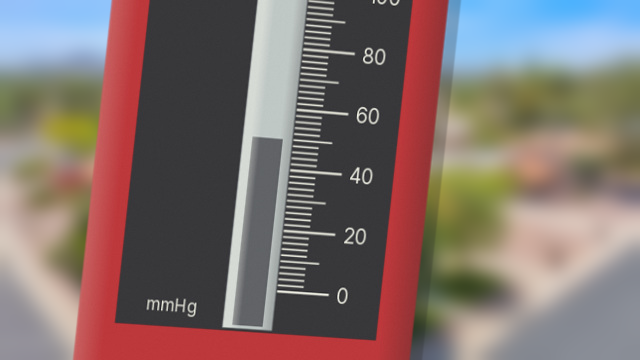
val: 50
